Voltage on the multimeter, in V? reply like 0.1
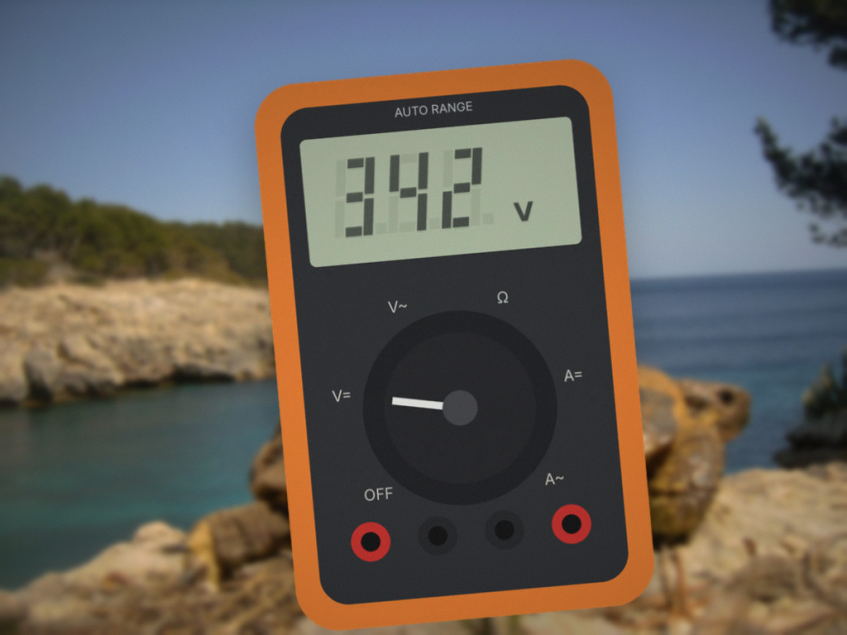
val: 342
